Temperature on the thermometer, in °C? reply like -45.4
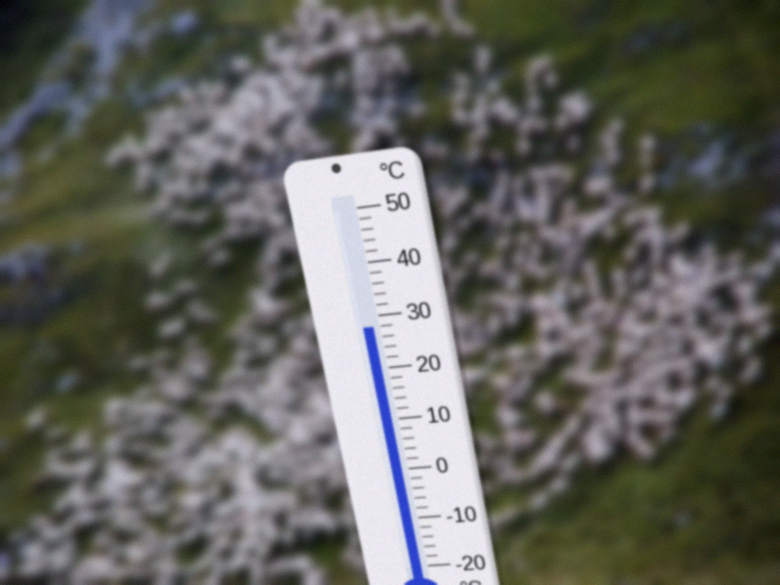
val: 28
